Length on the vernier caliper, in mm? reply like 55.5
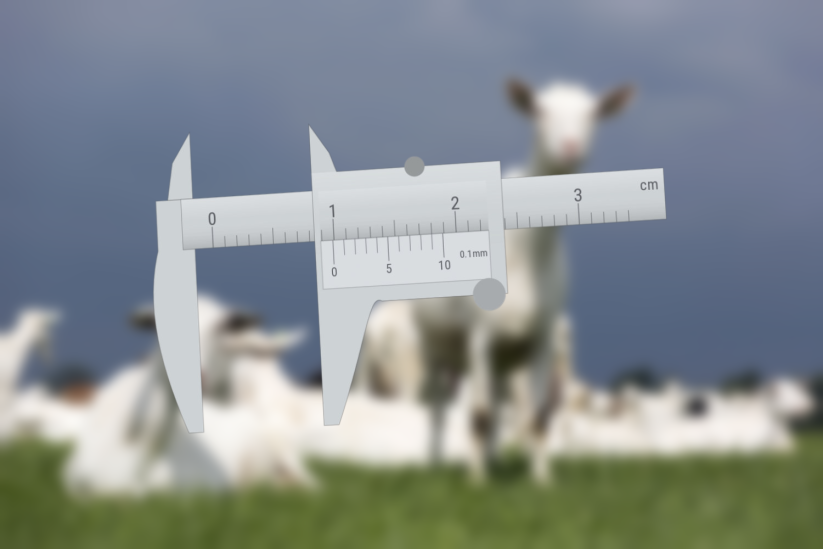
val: 9.9
